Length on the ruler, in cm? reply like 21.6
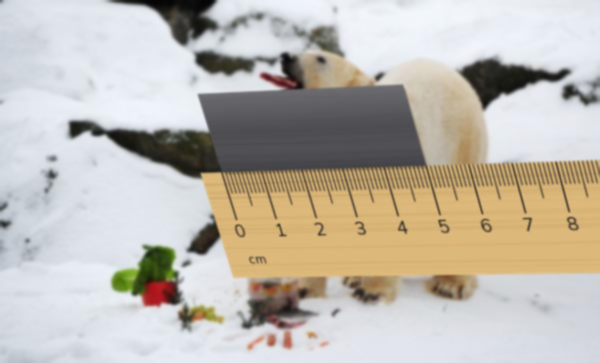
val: 5
